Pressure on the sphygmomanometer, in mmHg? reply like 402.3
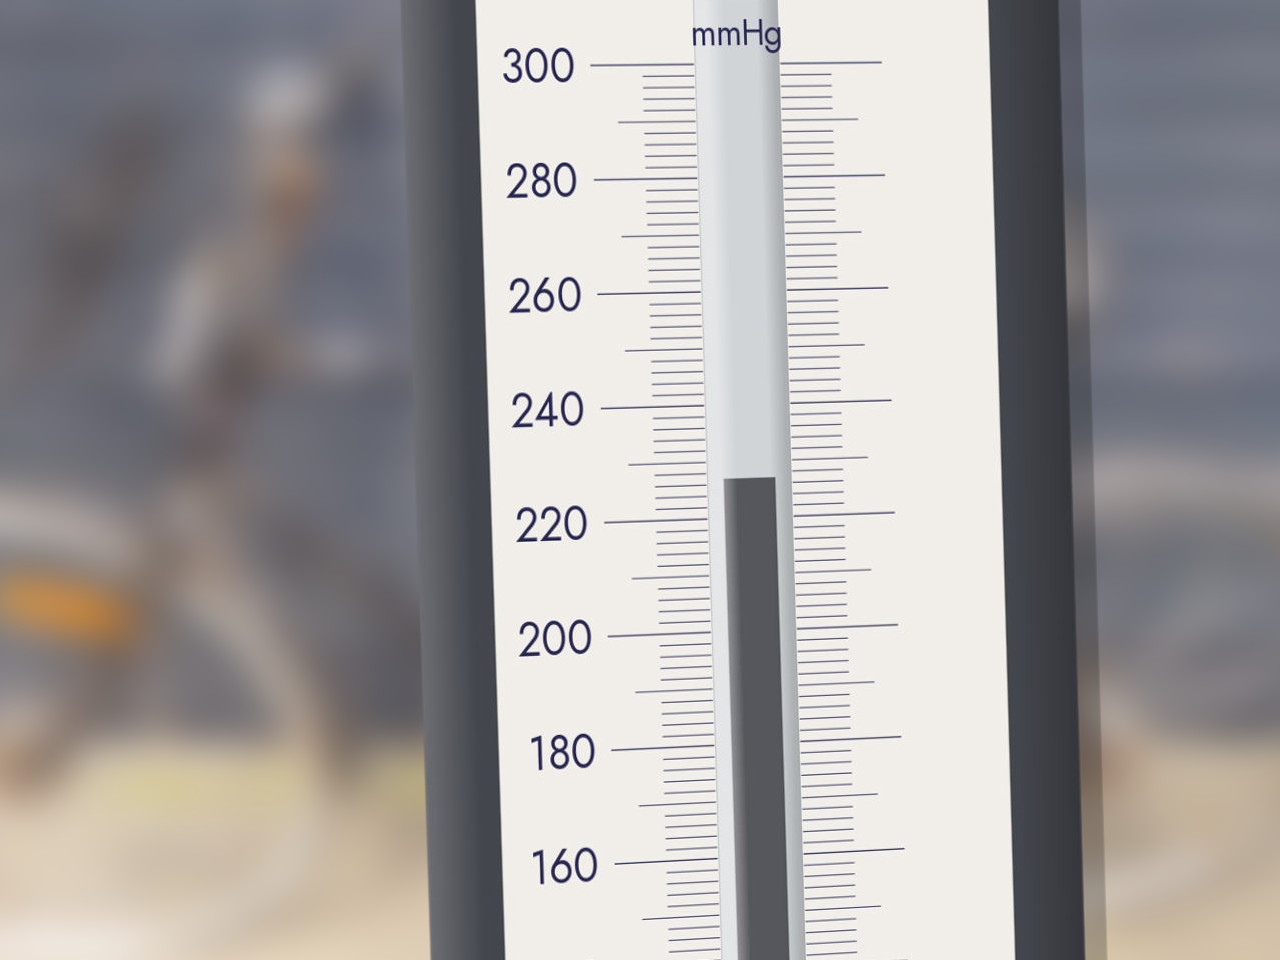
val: 227
